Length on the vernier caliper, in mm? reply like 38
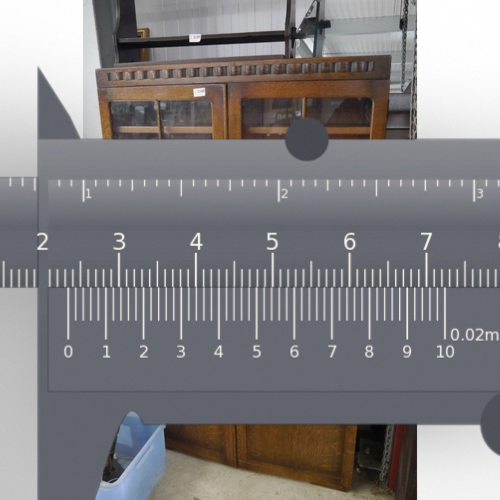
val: 23.4
